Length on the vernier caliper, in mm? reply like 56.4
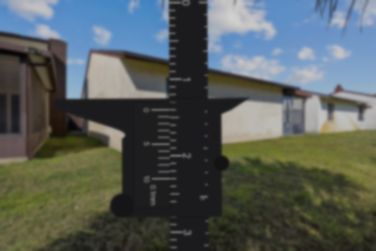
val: 14.0
